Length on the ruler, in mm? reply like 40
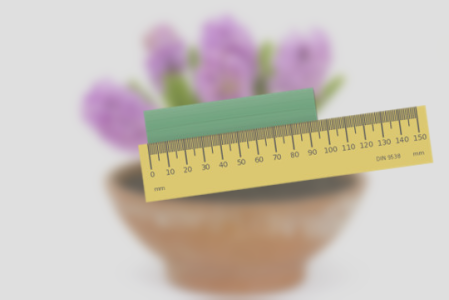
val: 95
